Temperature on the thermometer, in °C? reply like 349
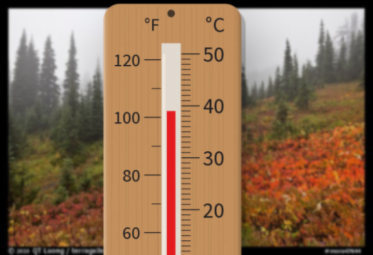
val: 39
